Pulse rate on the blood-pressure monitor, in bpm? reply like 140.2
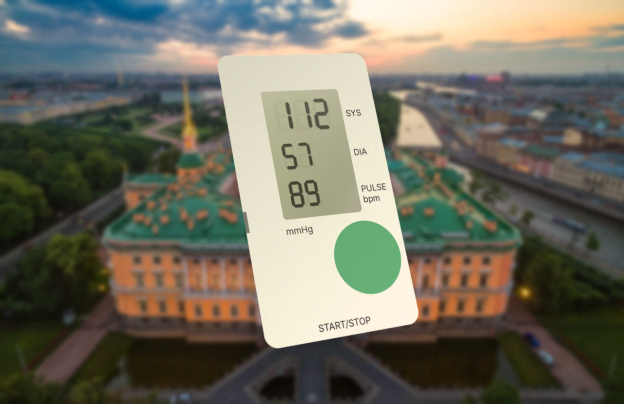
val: 89
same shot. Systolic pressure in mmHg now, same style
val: 112
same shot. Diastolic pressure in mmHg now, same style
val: 57
